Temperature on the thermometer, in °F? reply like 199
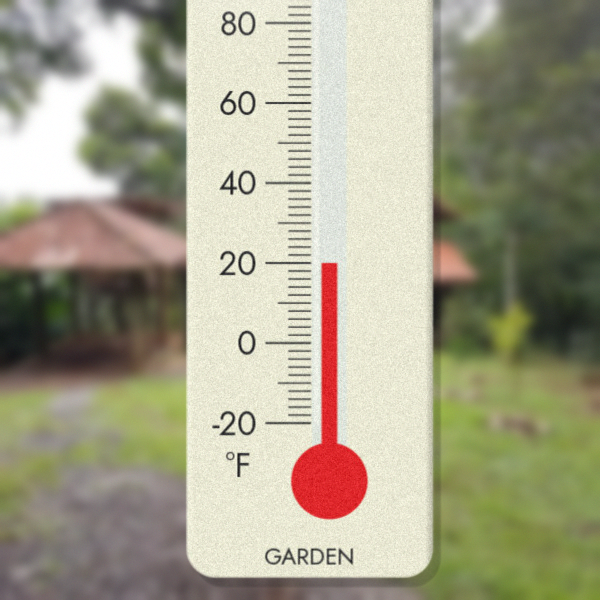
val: 20
